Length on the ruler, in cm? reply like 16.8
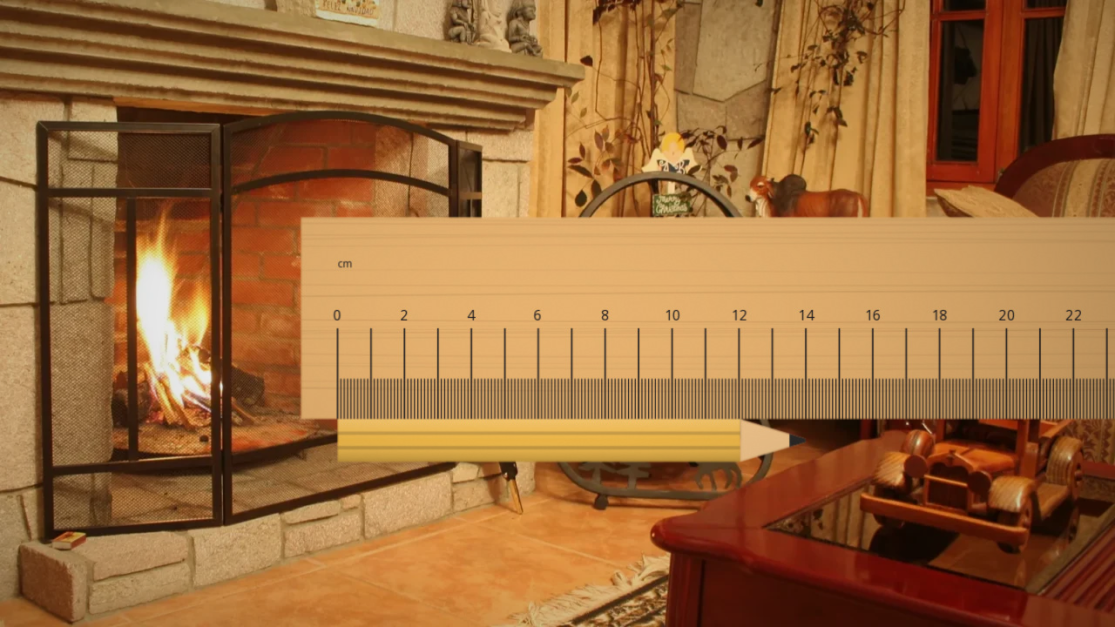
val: 14
